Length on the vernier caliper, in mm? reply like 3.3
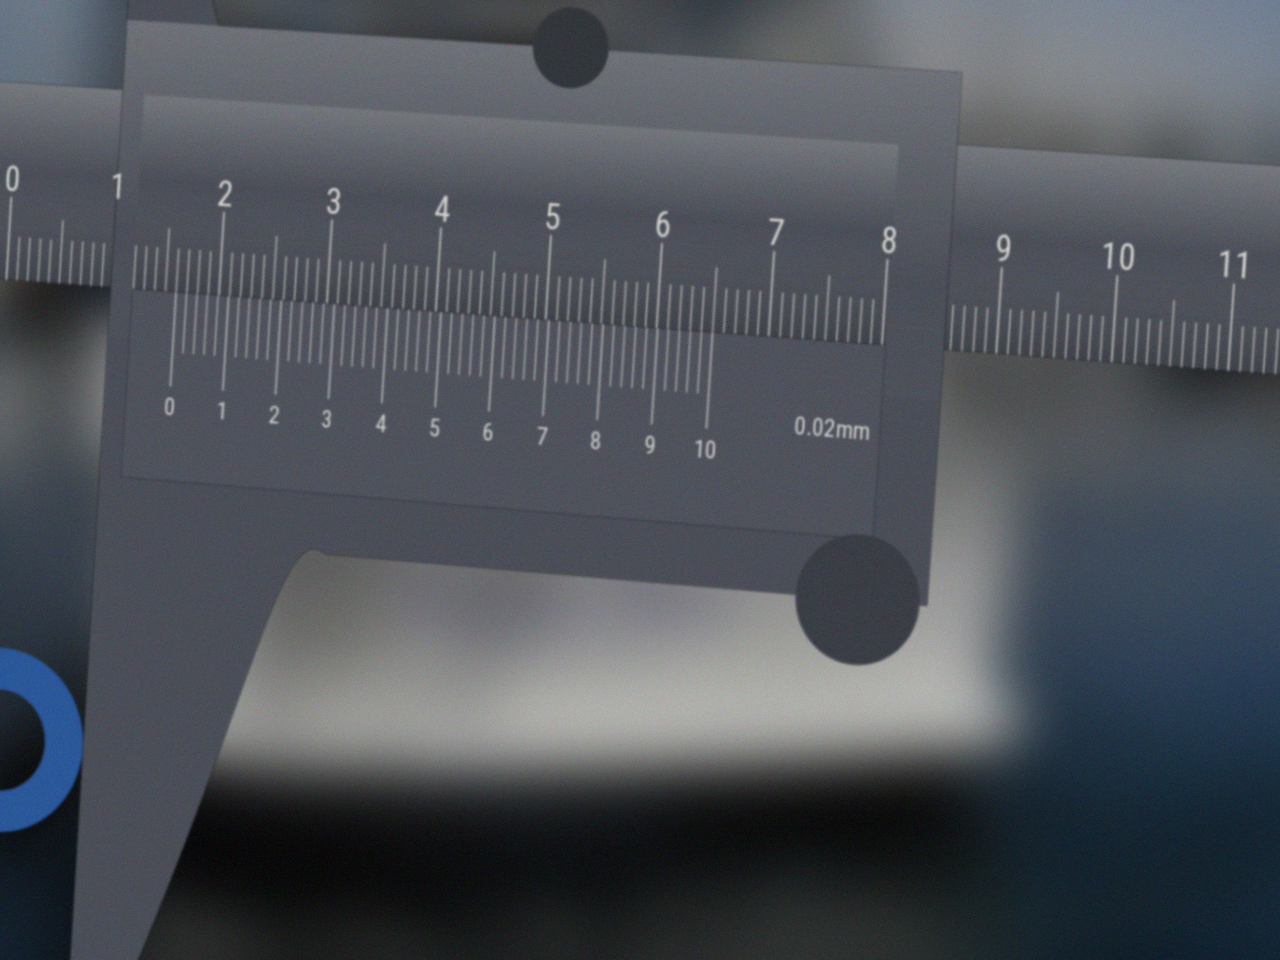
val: 16.0
